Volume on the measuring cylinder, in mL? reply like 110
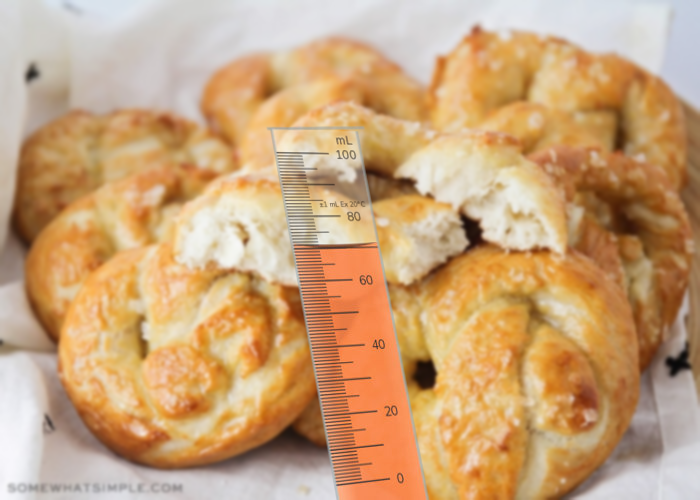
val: 70
